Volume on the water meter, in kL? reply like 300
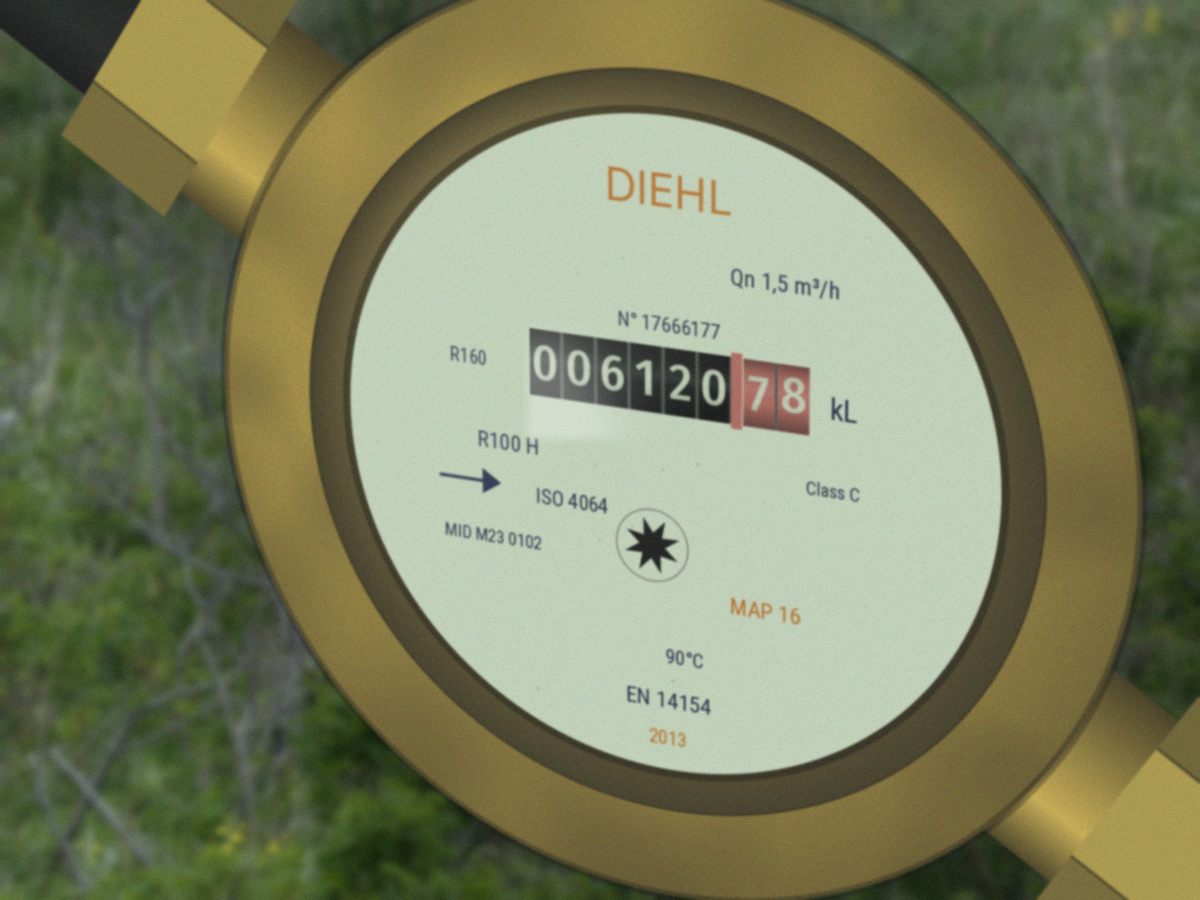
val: 6120.78
